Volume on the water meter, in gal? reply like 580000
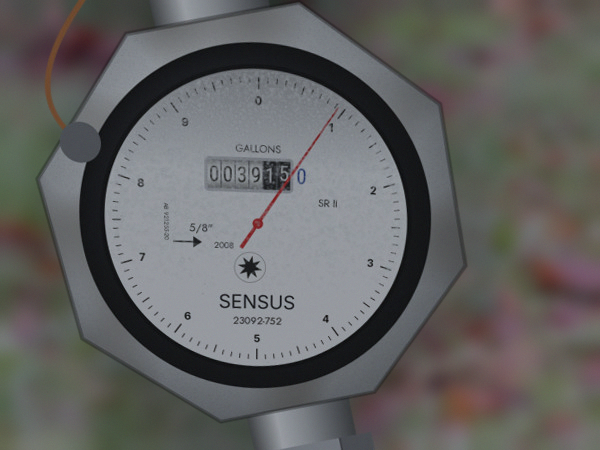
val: 39150.9
